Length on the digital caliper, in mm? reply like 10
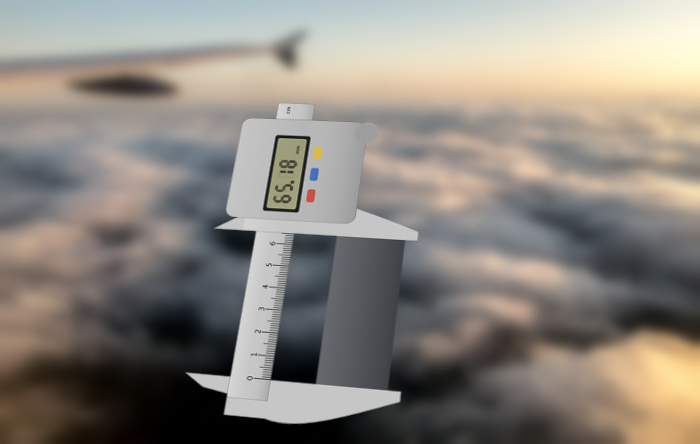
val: 65.18
